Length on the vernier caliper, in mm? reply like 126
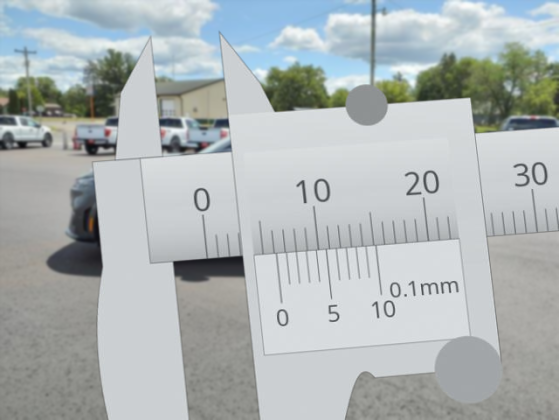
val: 6.2
